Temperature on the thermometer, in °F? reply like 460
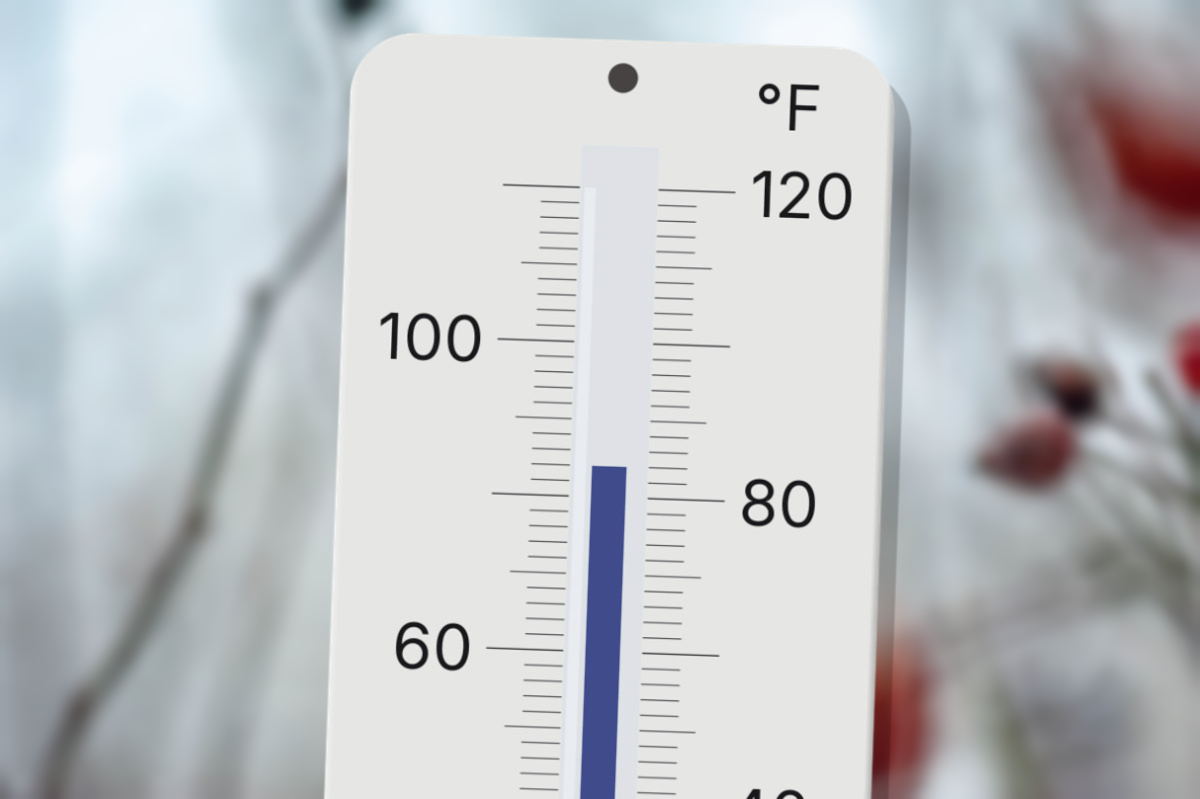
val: 84
